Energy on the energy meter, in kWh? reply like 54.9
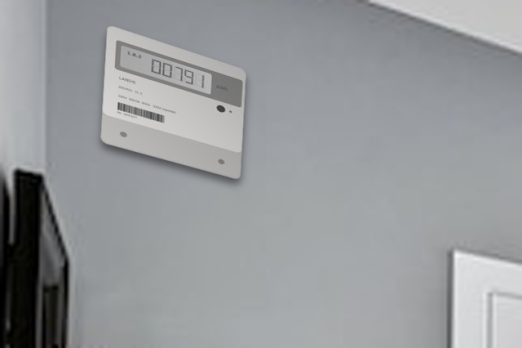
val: 791
